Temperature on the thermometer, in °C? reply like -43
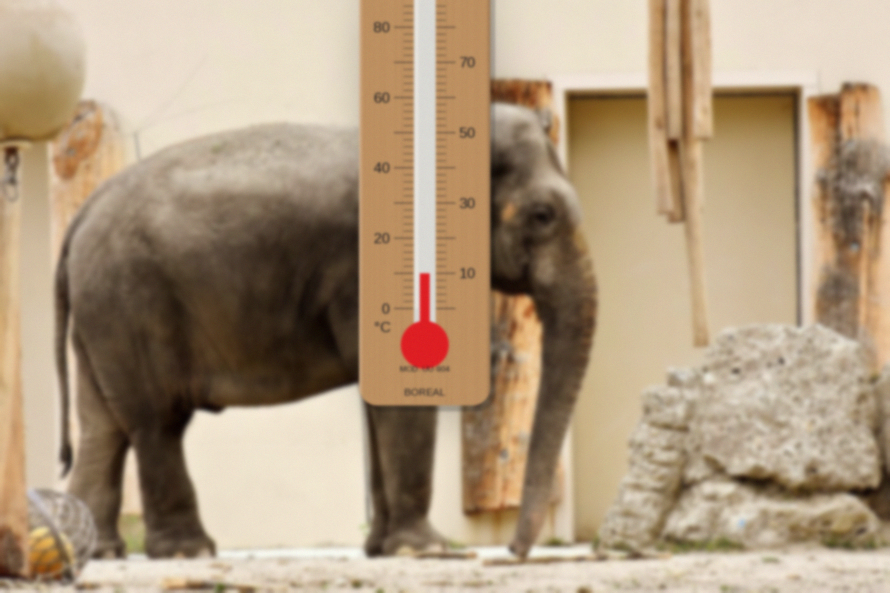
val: 10
